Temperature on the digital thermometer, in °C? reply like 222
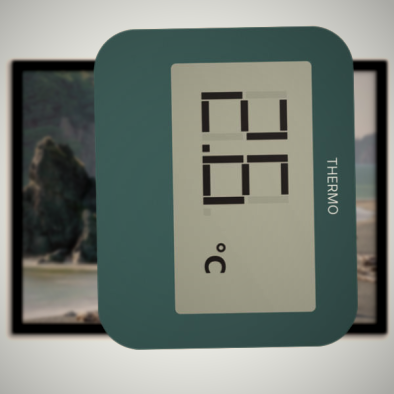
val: 2.6
